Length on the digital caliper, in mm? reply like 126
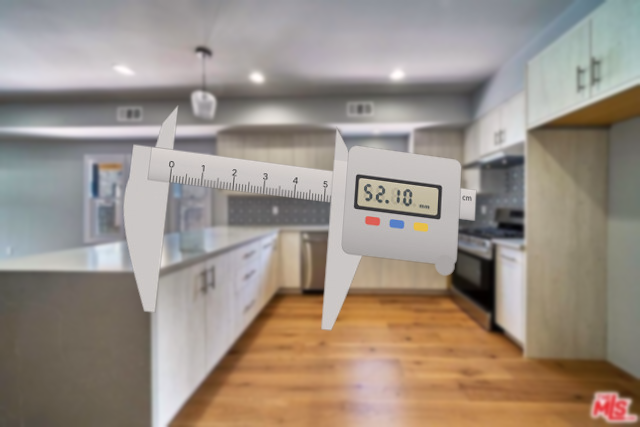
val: 52.10
